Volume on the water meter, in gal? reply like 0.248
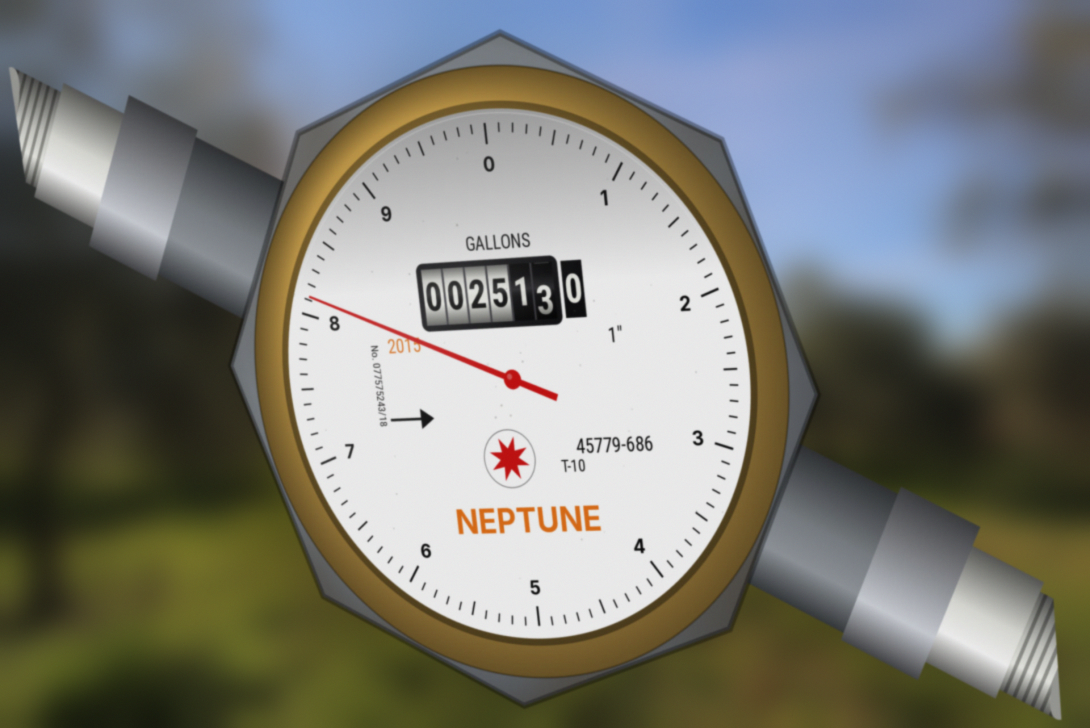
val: 25128.1
